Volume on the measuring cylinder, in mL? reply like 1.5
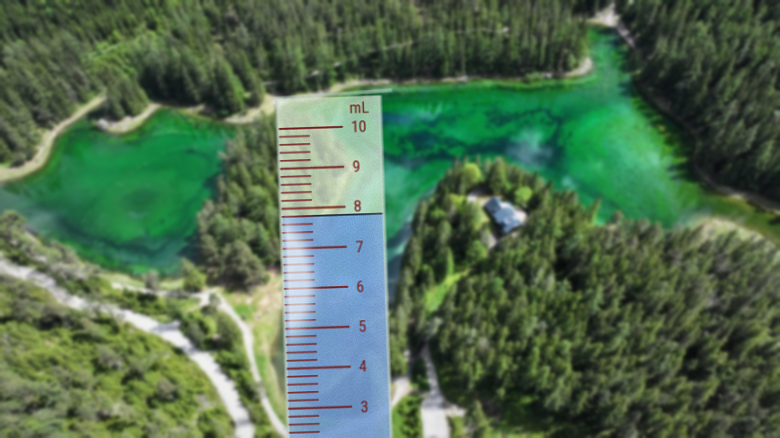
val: 7.8
